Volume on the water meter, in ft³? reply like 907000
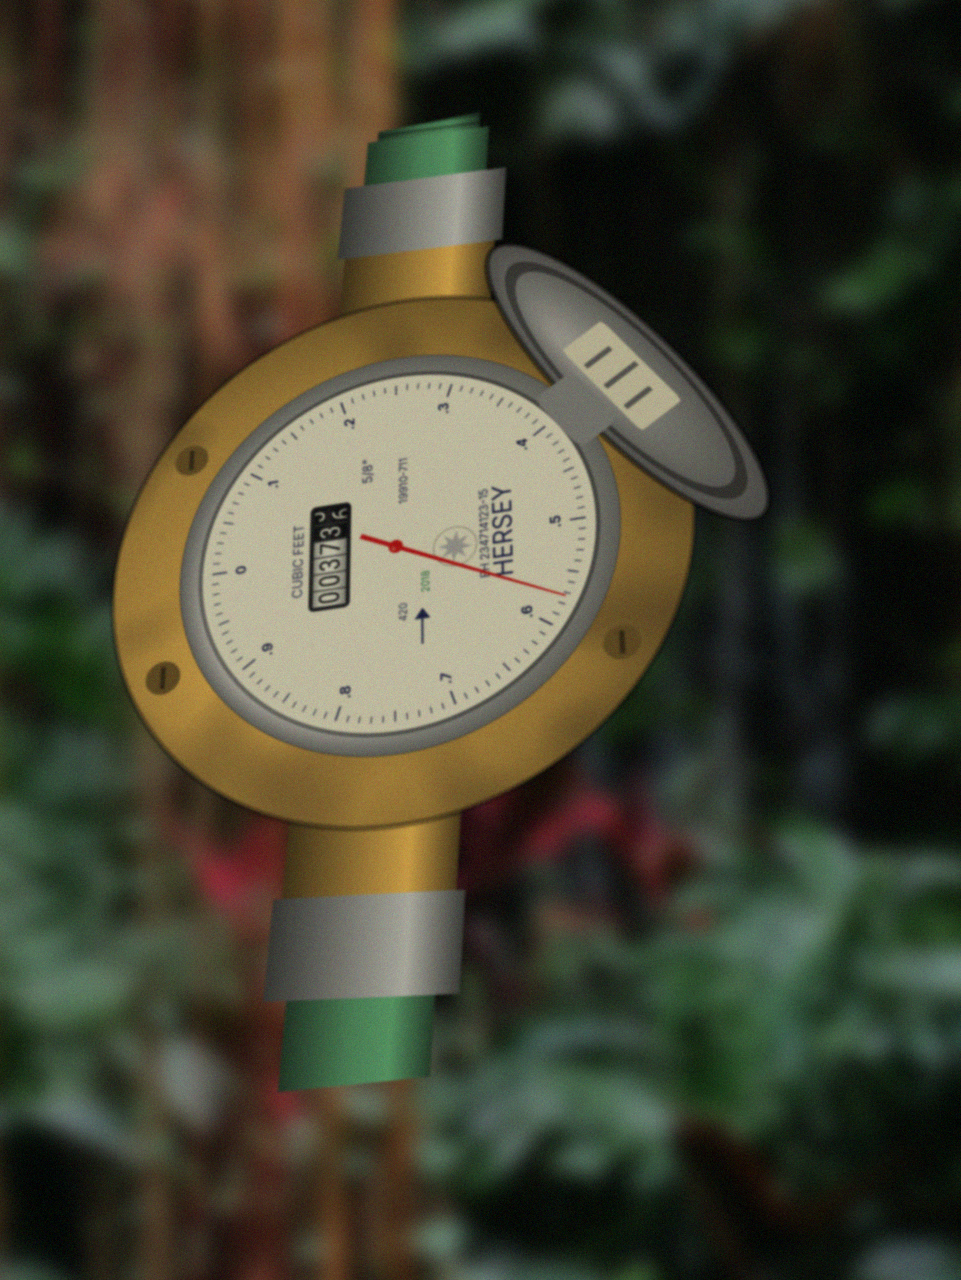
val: 3735.57
